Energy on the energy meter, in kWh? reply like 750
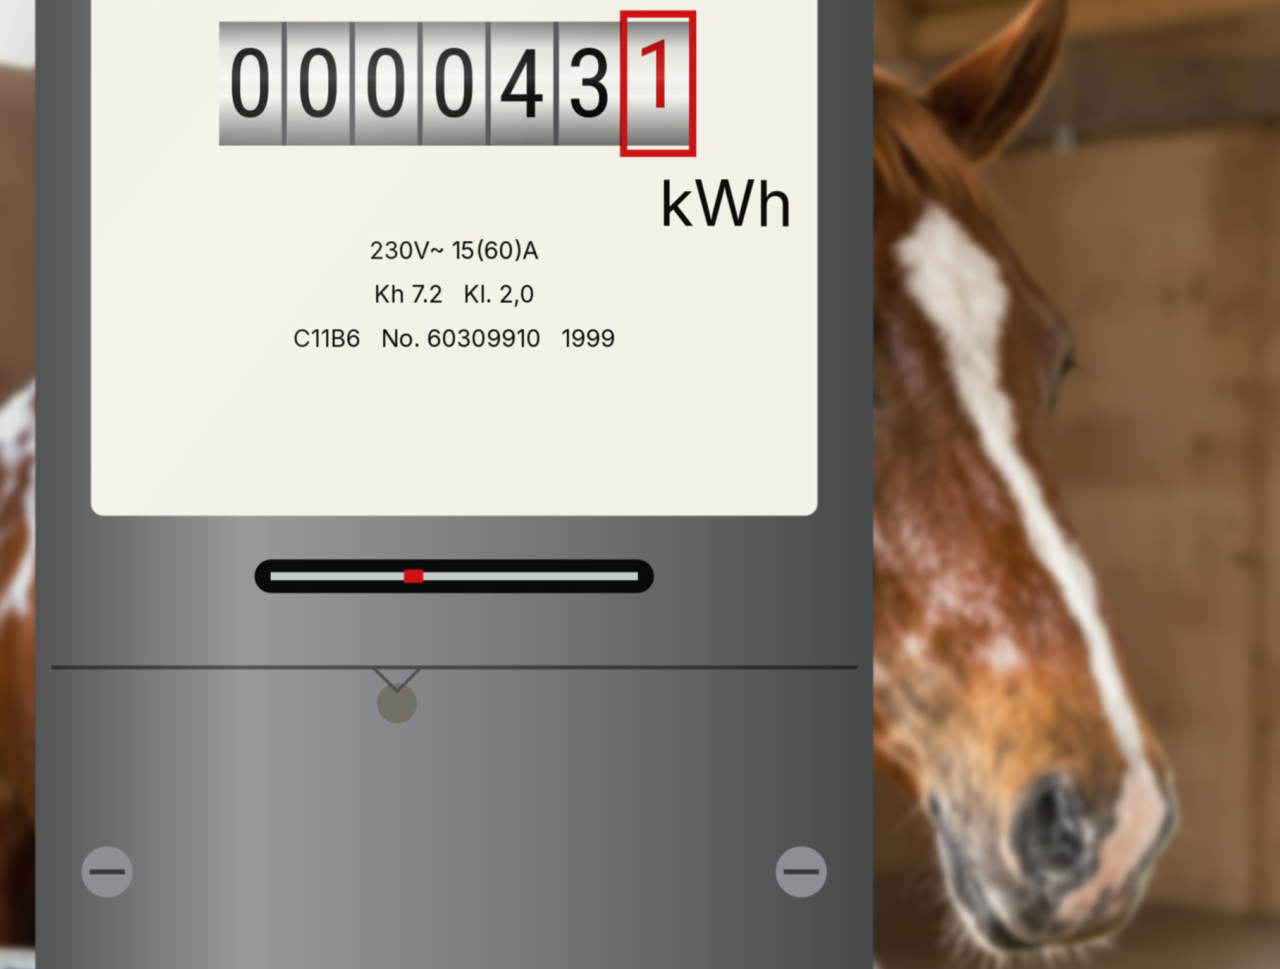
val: 43.1
